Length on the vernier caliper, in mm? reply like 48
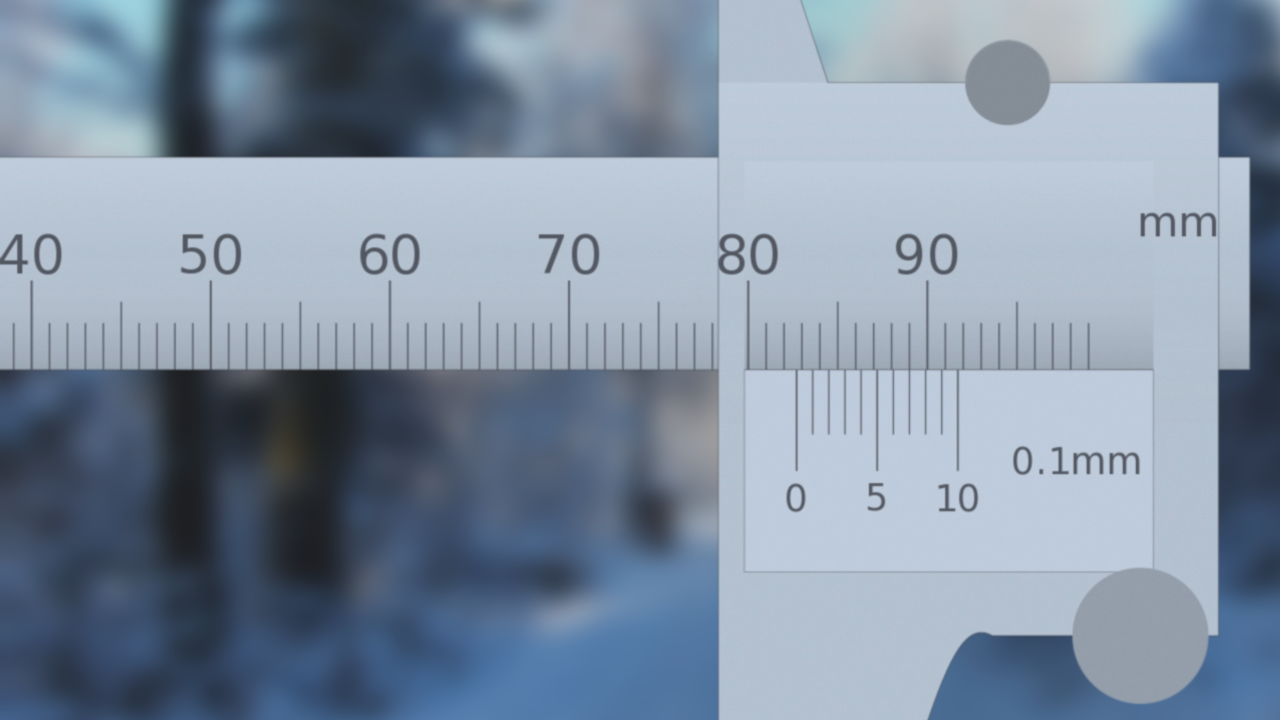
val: 82.7
